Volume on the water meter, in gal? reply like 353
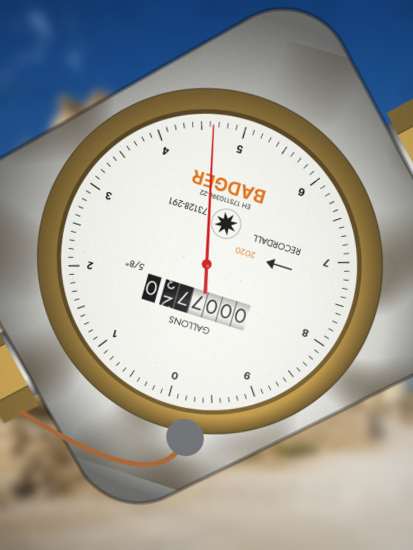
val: 7724.6
